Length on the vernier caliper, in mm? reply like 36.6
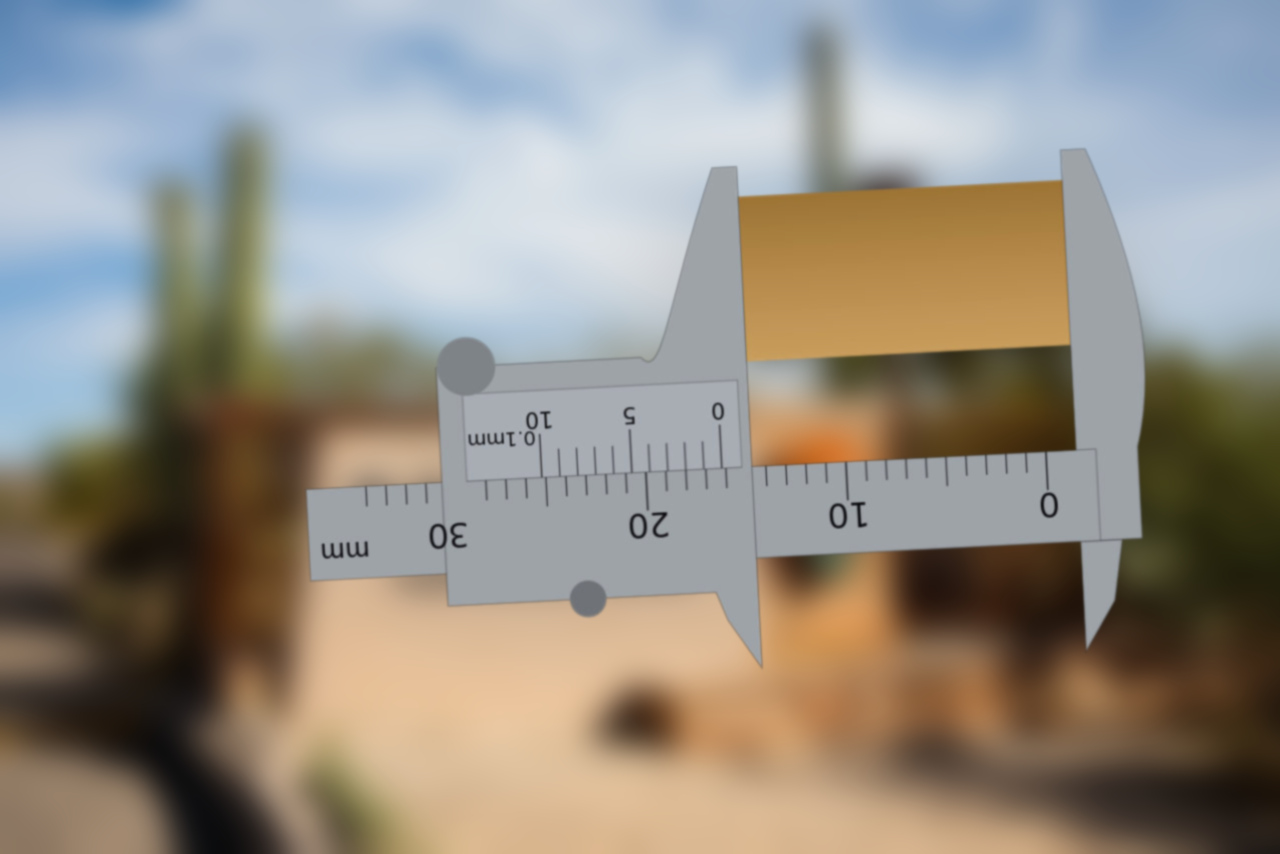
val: 16.2
